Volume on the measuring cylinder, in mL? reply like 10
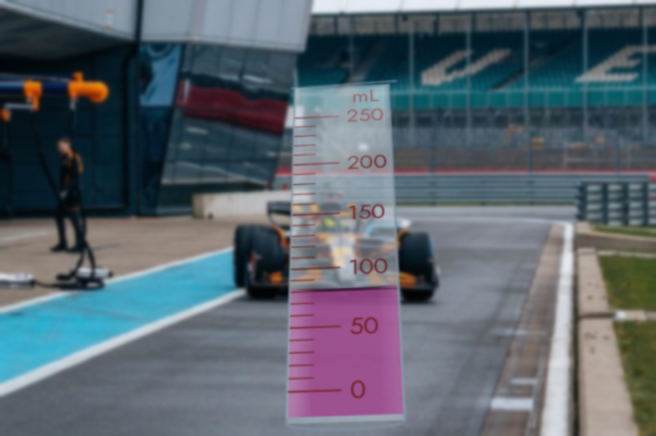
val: 80
